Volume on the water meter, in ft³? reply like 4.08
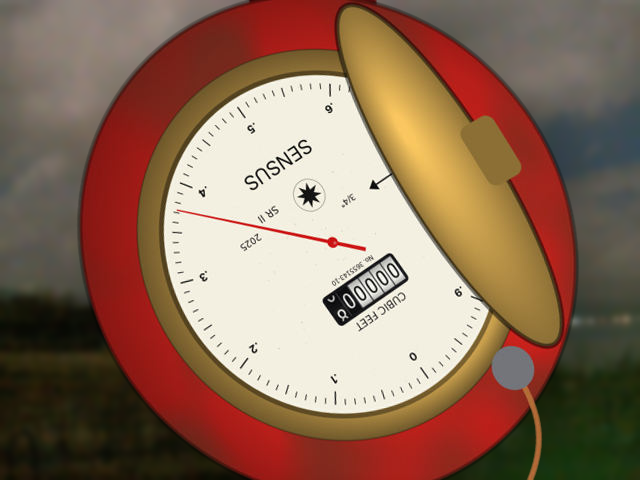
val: 8.37
